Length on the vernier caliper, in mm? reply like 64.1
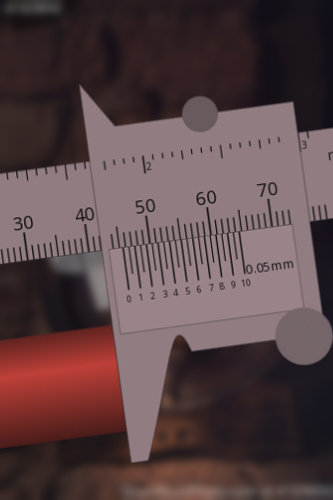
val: 45.6
